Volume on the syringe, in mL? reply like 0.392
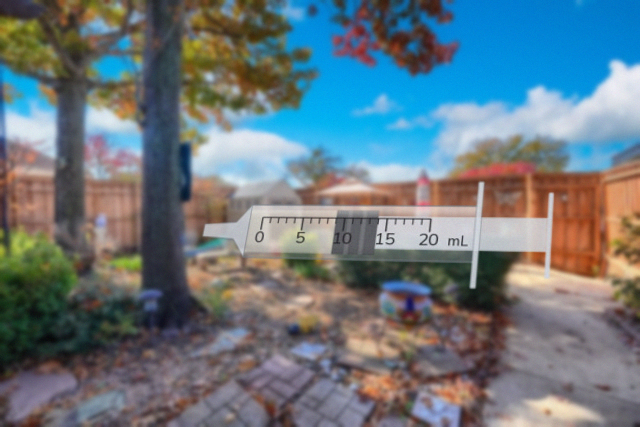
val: 9
